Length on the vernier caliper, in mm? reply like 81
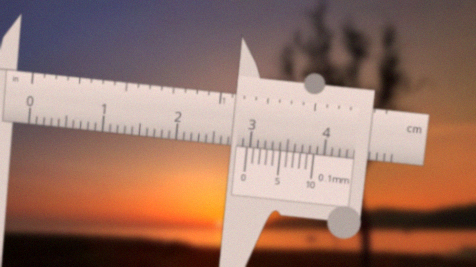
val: 29.6
